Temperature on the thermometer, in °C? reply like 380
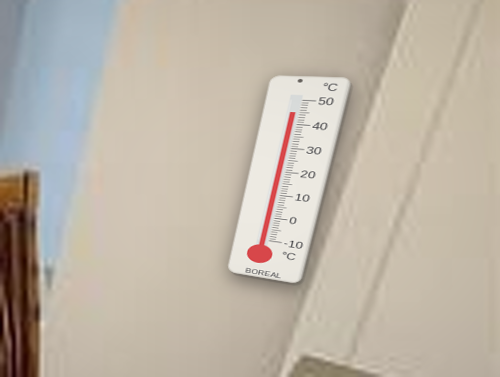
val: 45
